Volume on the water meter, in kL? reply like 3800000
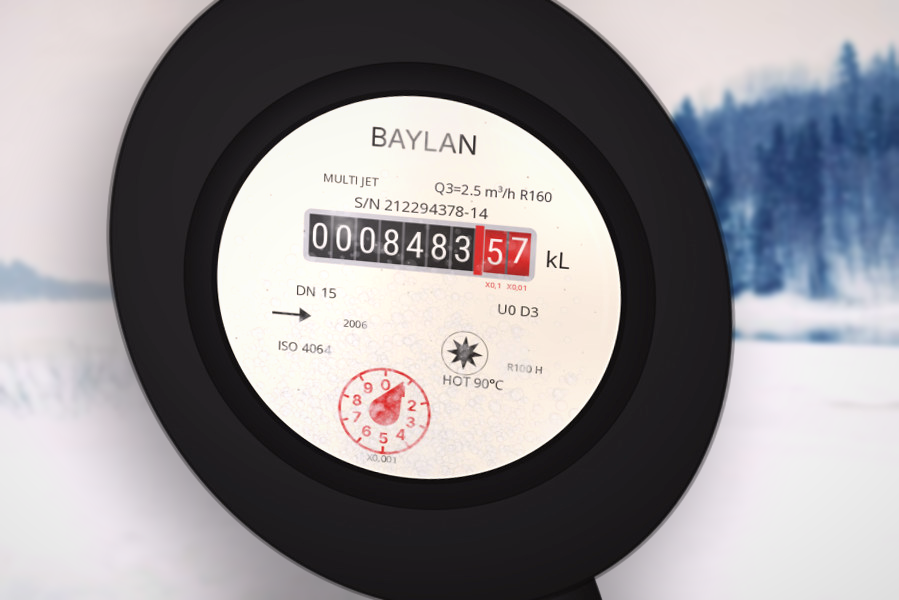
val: 8483.570
